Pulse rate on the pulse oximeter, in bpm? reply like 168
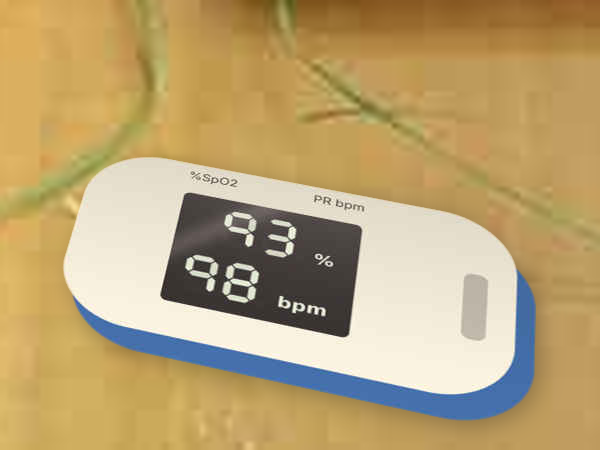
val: 98
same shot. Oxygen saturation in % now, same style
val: 93
